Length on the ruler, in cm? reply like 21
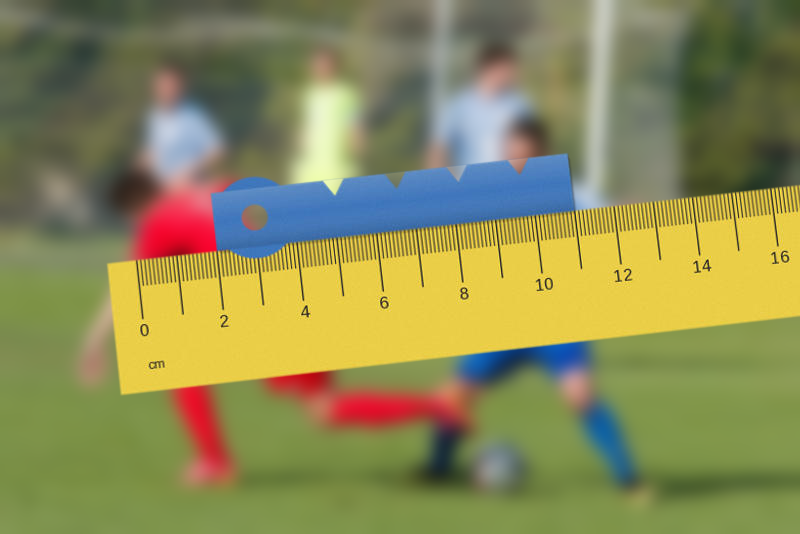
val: 9
